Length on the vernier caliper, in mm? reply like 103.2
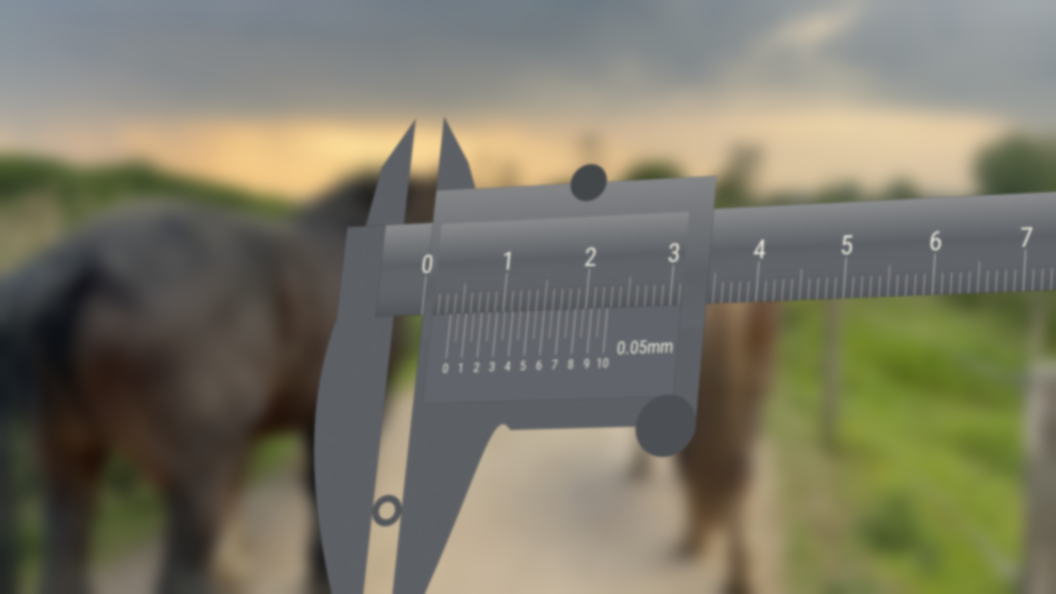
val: 3.6
